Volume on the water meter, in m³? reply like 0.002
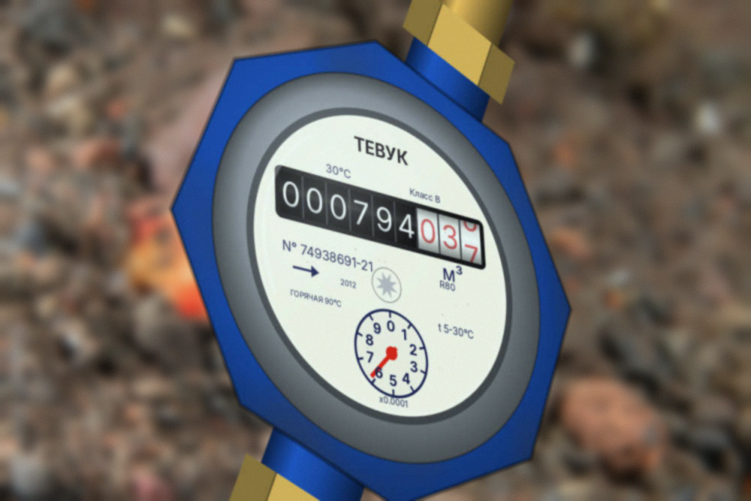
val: 794.0366
